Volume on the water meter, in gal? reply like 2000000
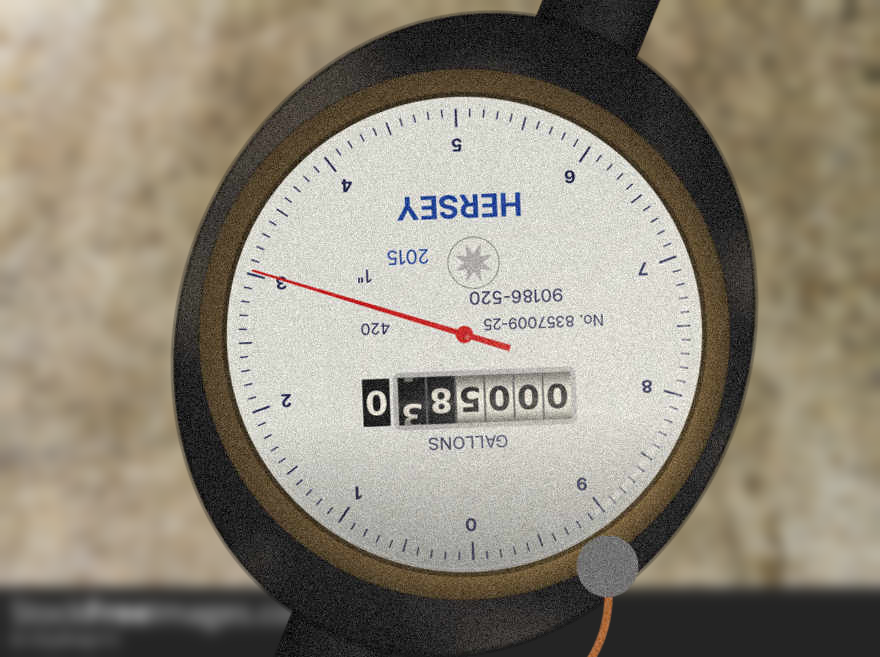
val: 5833.0
